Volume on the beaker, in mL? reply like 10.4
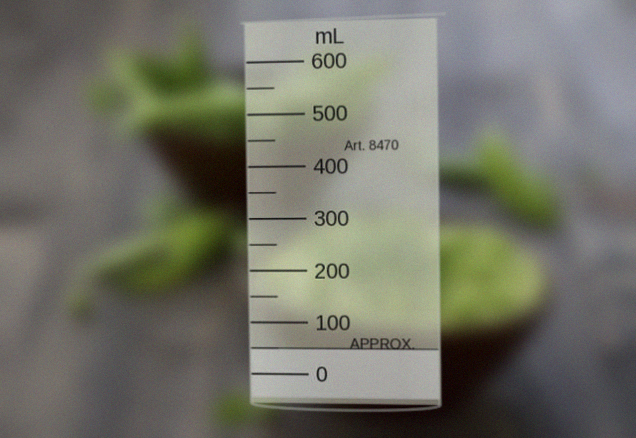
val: 50
